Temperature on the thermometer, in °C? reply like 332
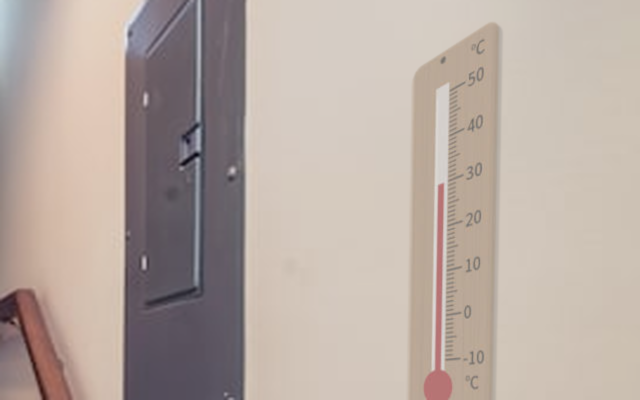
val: 30
